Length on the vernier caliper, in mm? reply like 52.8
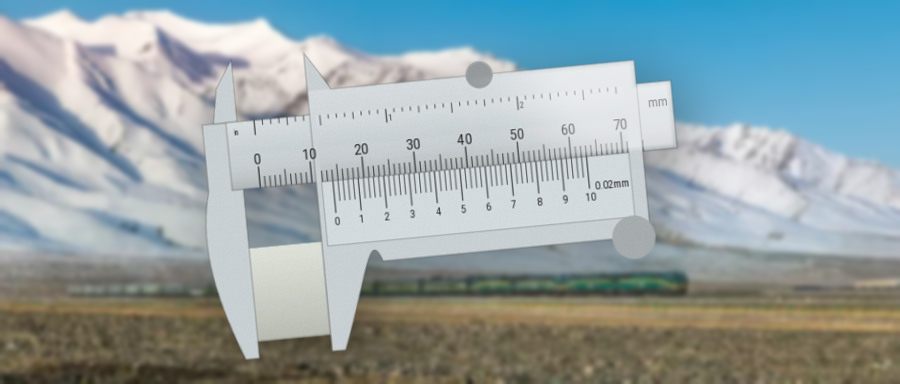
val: 14.0
